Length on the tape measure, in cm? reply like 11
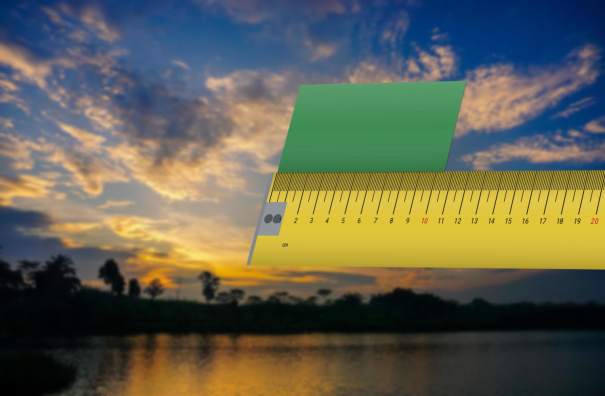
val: 10.5
